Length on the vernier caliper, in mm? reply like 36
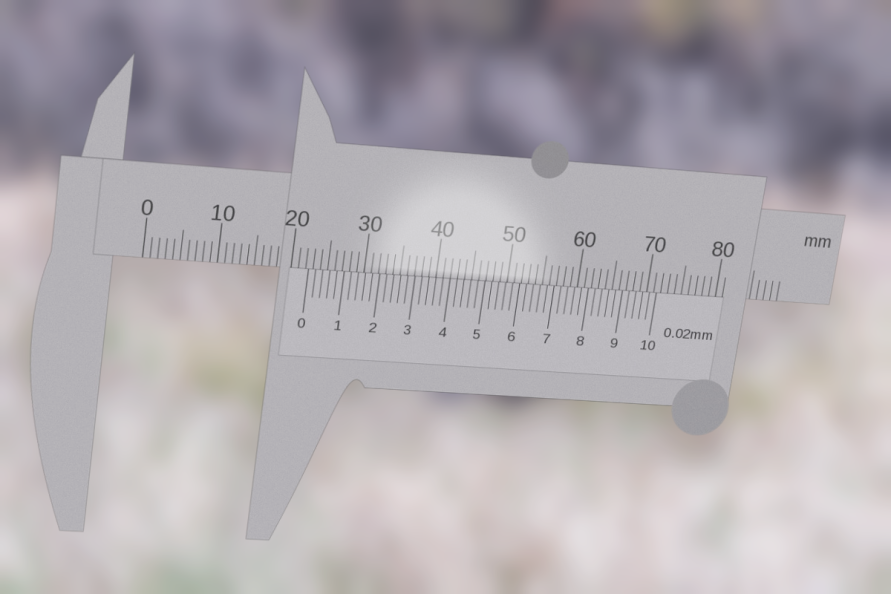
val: 22.4
